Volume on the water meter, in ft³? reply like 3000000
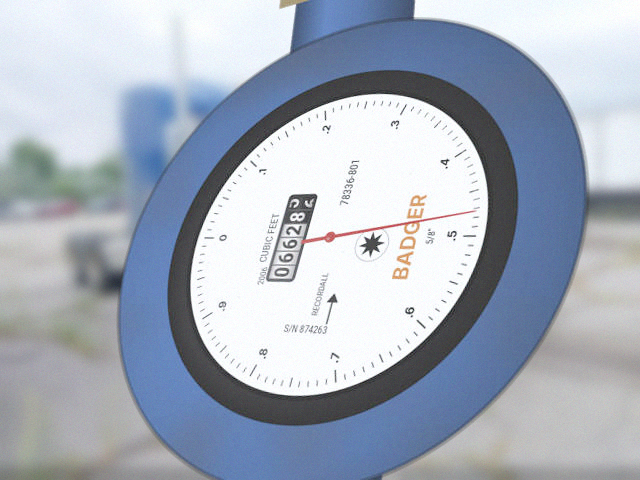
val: 66285.47
